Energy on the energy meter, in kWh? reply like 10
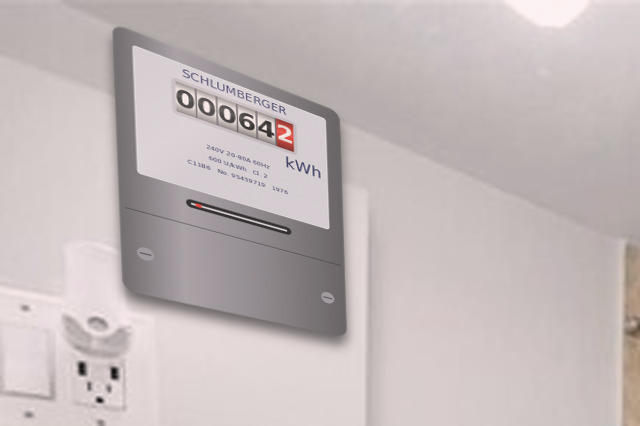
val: 64.2
